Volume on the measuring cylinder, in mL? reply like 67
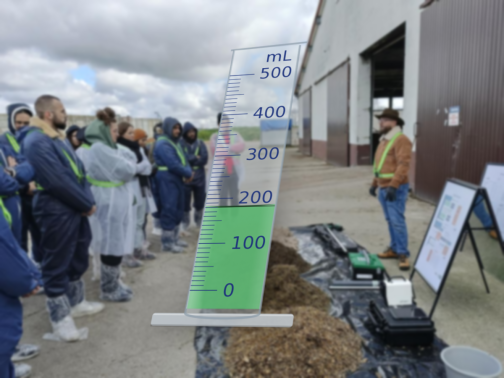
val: 180
